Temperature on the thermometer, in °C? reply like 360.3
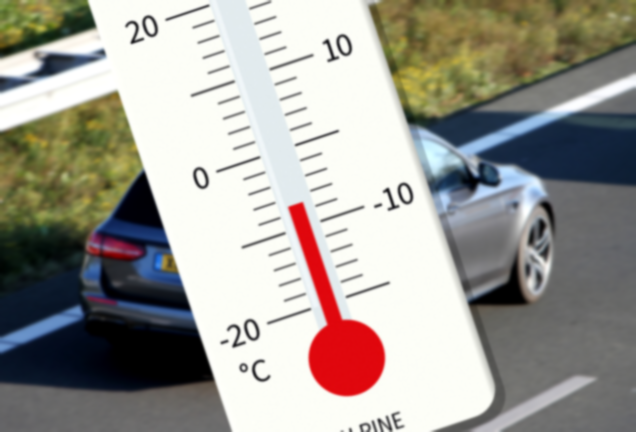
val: -7
